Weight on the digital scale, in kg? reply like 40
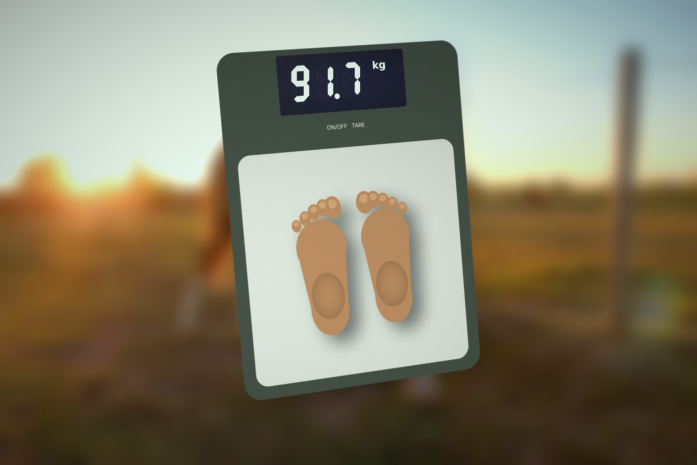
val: 91.7
